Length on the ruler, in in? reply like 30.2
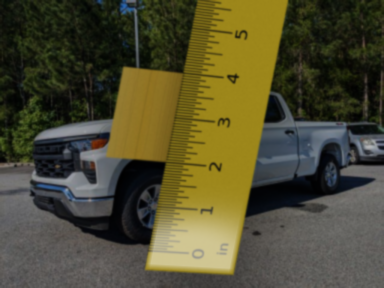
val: 2
